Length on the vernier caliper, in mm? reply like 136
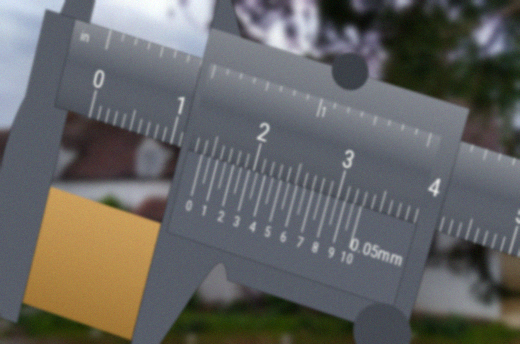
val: 13.8
